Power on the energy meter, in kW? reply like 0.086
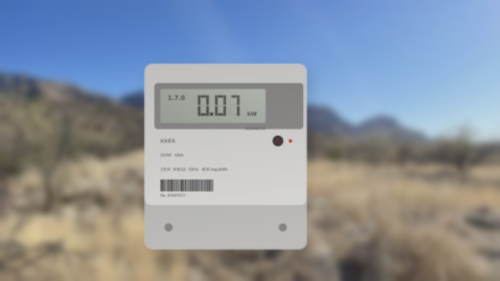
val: 0.07
